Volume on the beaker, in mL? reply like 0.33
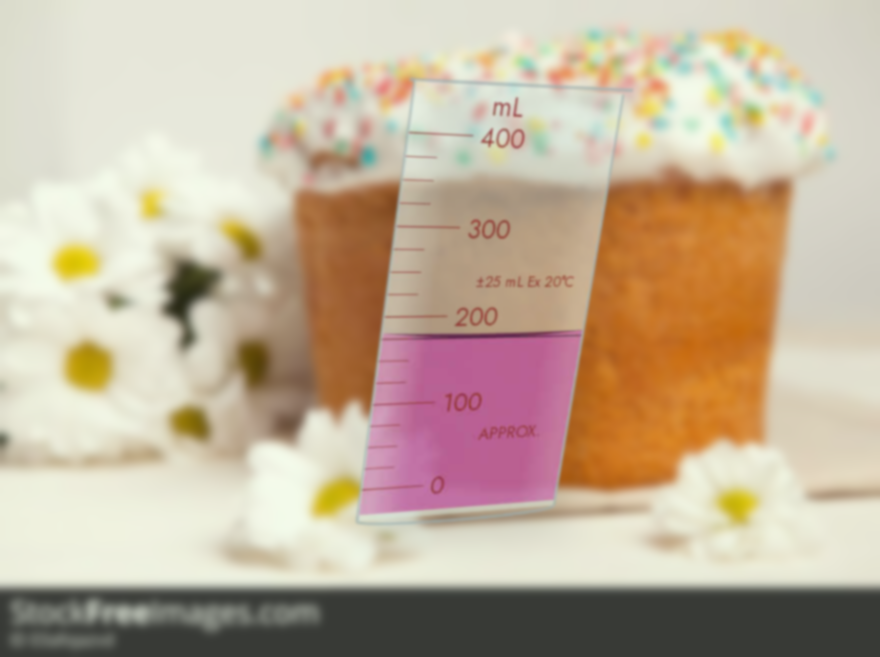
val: 175
